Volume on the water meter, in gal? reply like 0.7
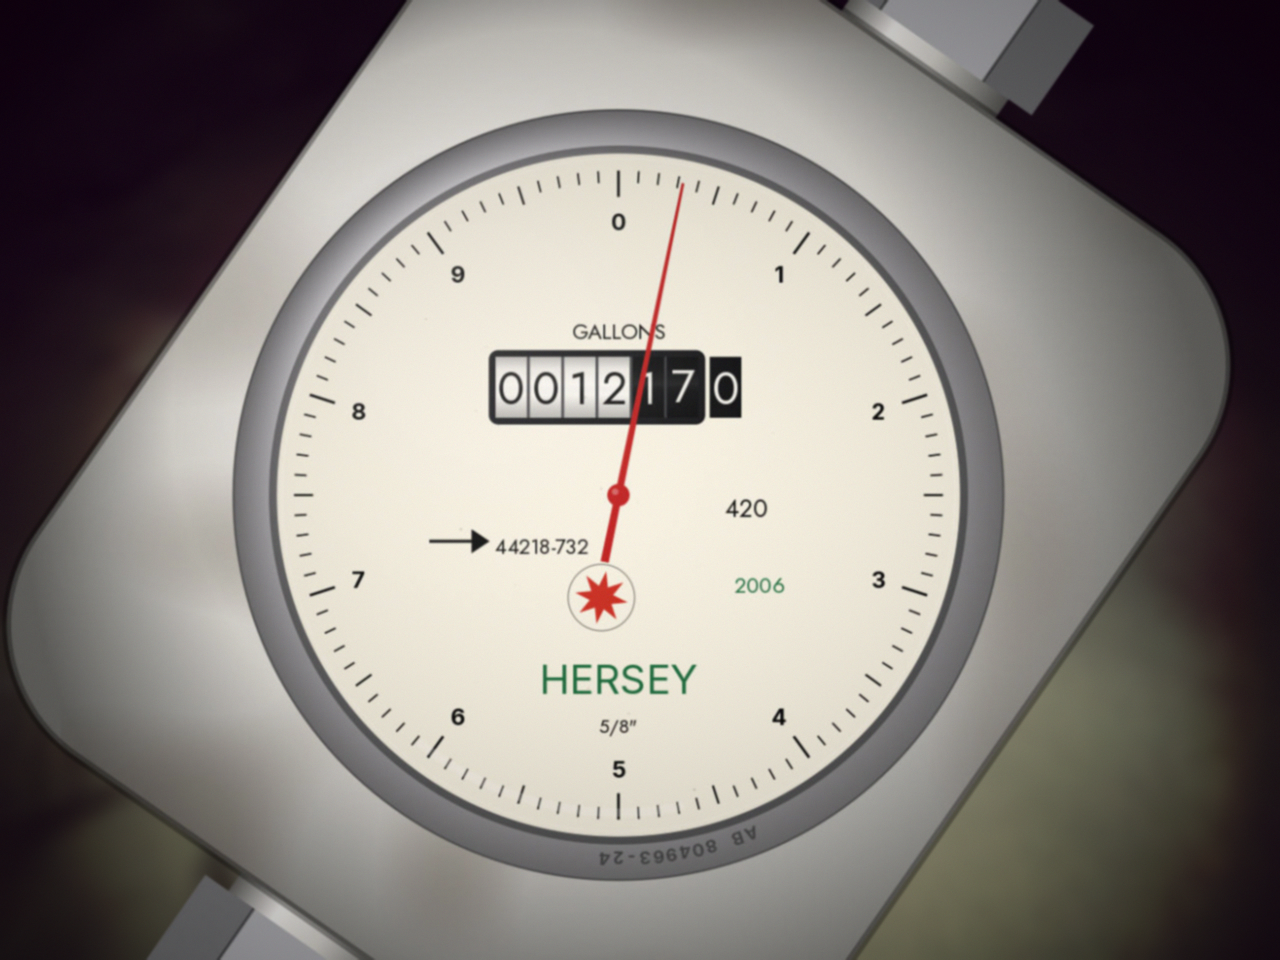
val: 12170.3
